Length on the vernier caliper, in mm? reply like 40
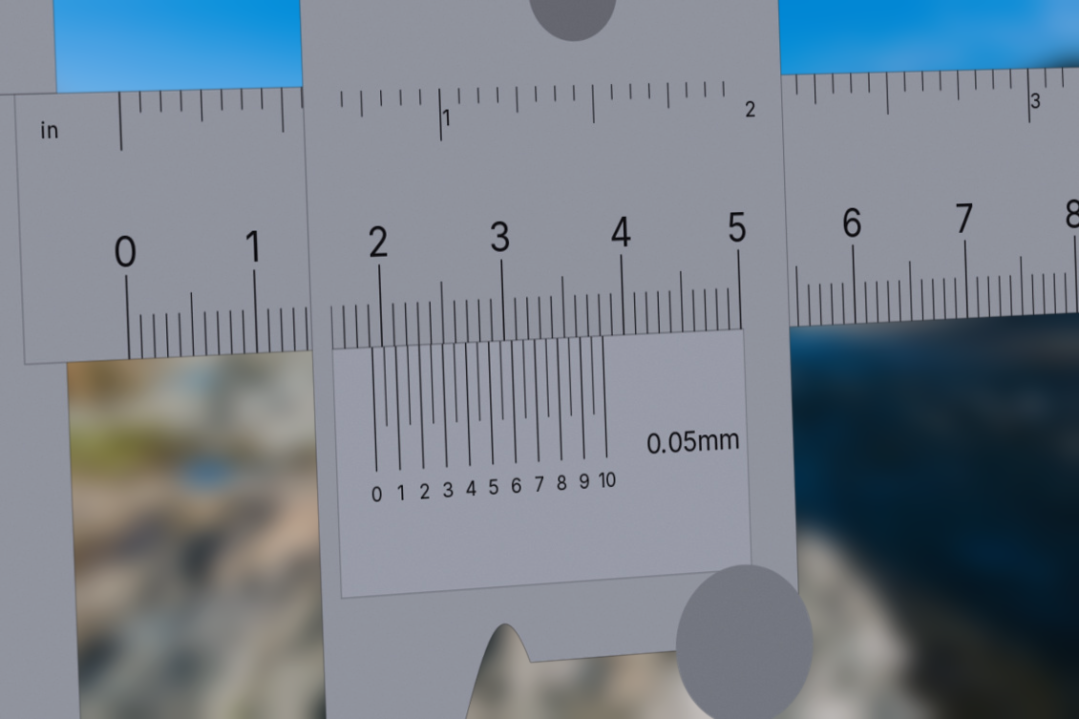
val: 19.2
